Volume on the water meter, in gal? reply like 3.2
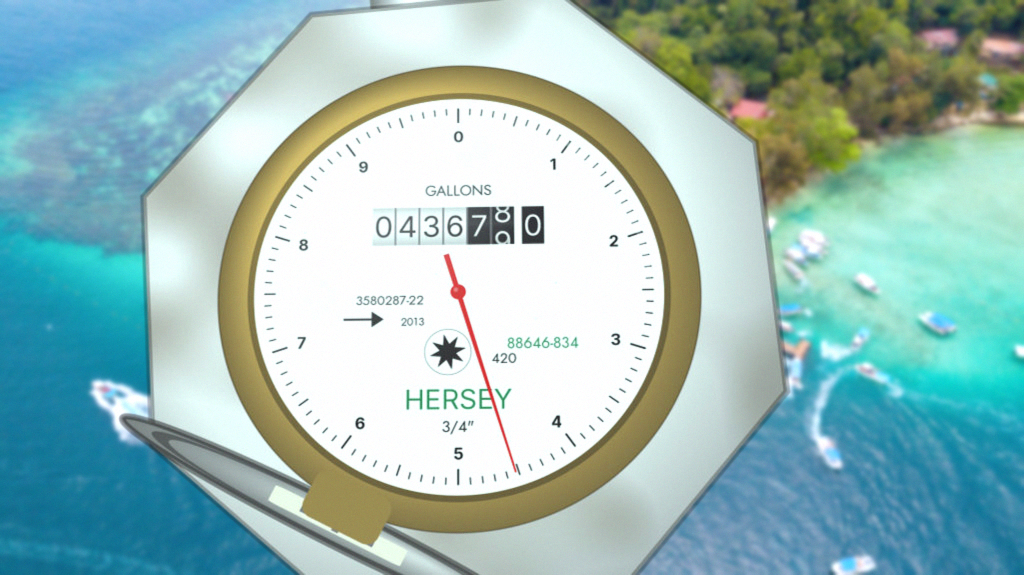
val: 436784.5
